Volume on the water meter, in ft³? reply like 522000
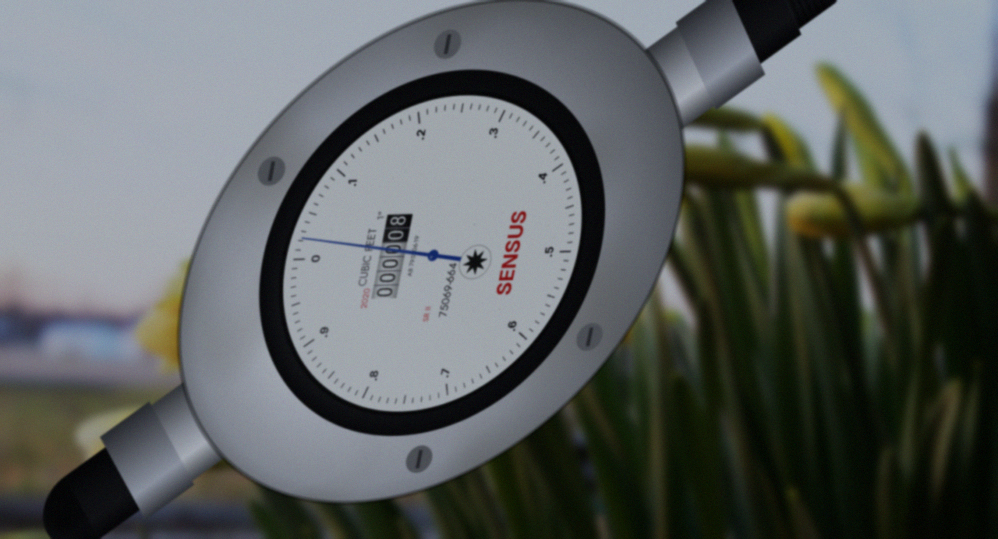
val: 8.02
